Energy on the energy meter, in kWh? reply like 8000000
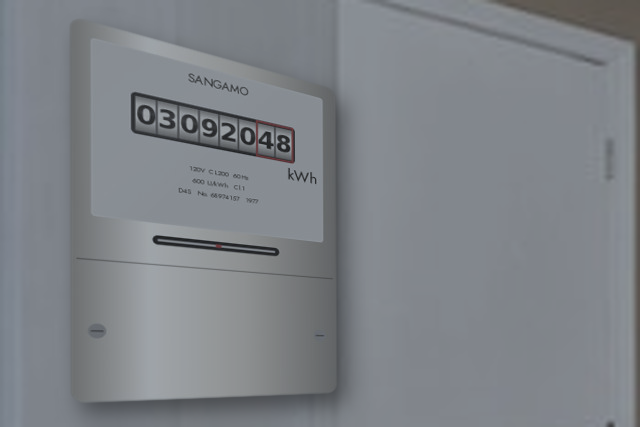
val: 30920.48
